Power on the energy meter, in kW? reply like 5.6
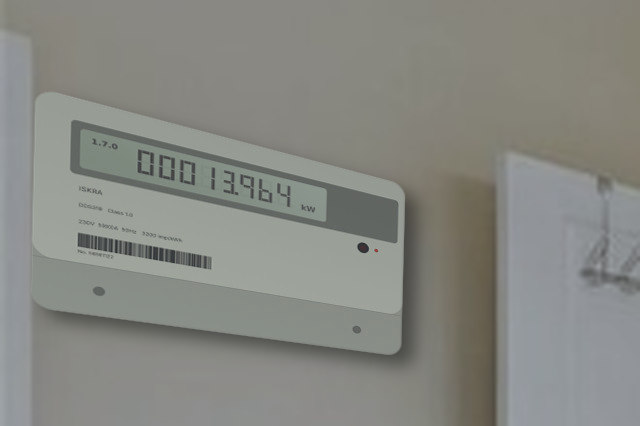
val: 13.964
